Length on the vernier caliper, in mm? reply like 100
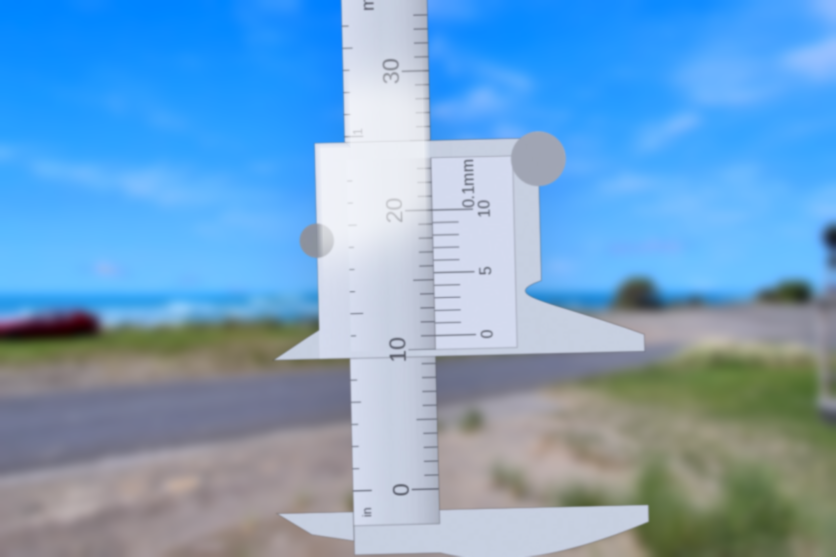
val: 11.0
